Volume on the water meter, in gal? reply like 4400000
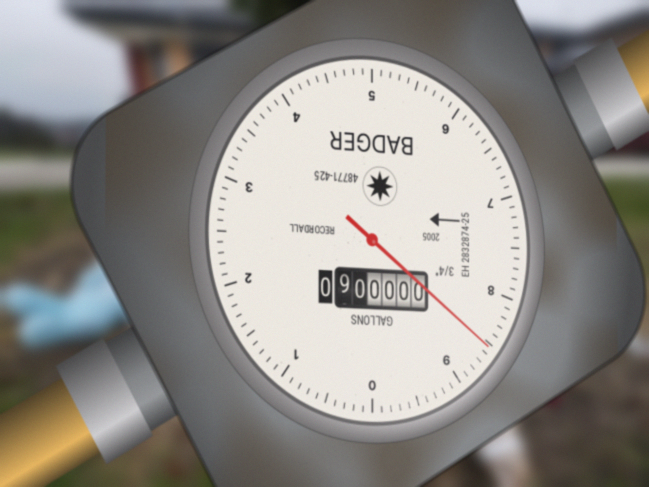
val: 58.5
